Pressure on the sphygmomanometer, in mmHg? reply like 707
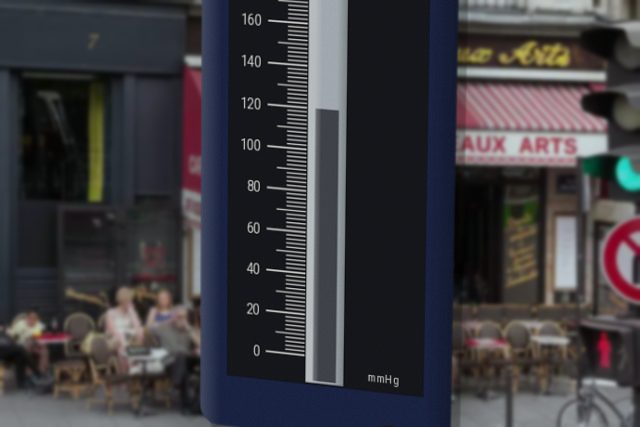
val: 120
